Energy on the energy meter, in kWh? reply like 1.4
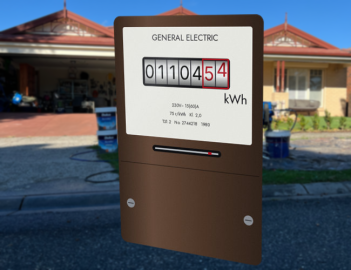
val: 1104.54
